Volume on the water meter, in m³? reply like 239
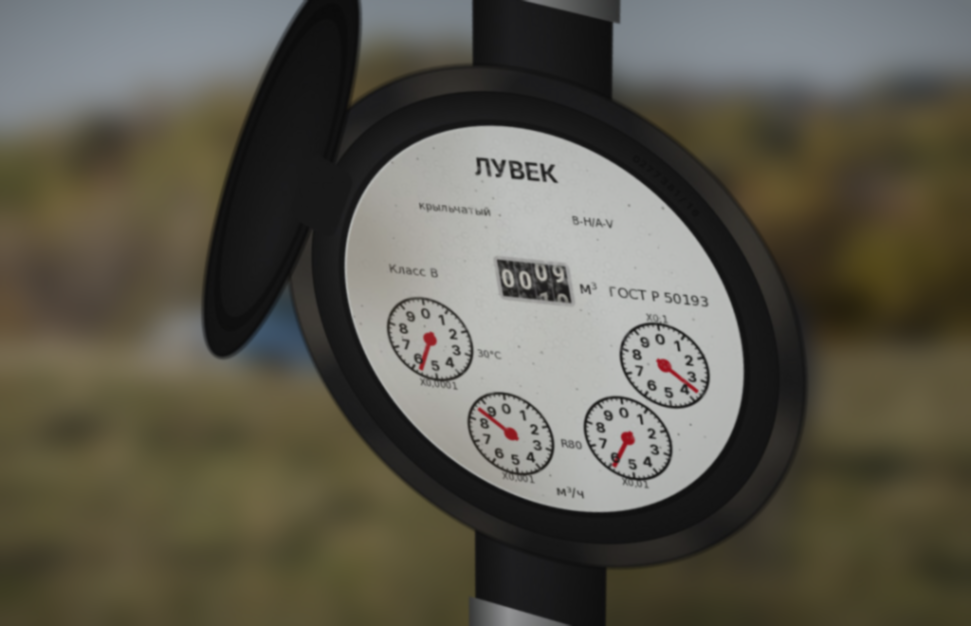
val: 9.3585
